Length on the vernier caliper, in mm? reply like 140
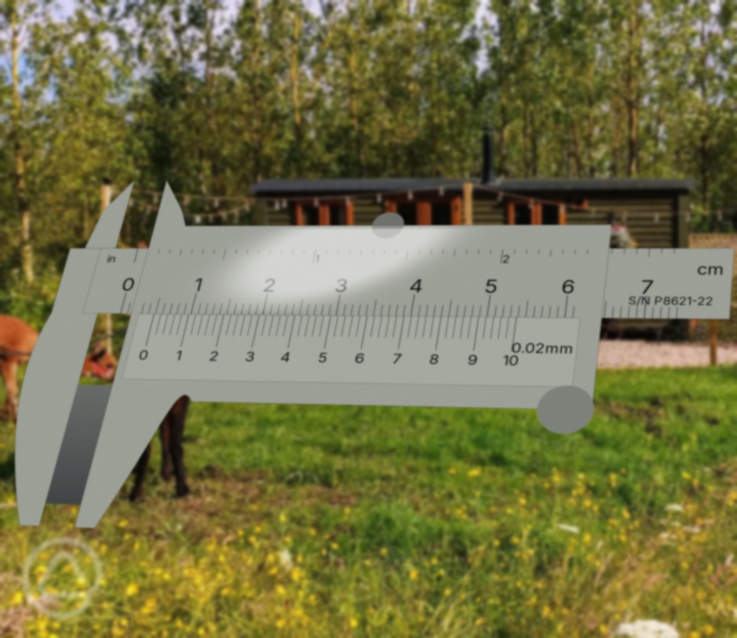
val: 4.8
